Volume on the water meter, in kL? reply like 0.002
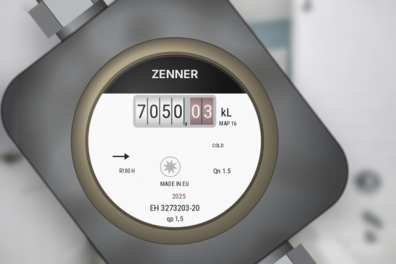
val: 7050.03
